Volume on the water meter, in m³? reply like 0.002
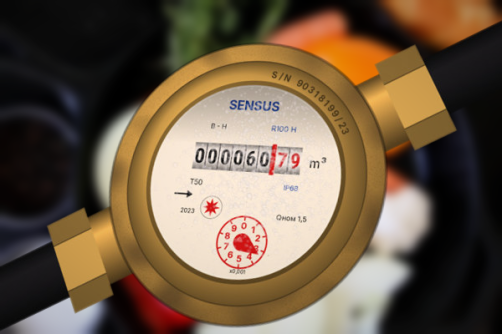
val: 60.793
